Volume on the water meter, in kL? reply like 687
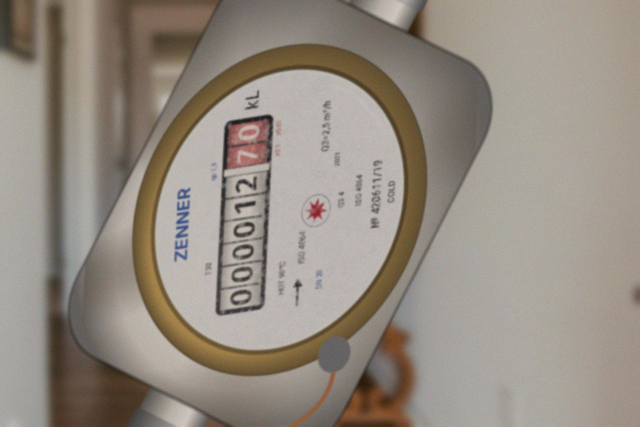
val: 12.70
